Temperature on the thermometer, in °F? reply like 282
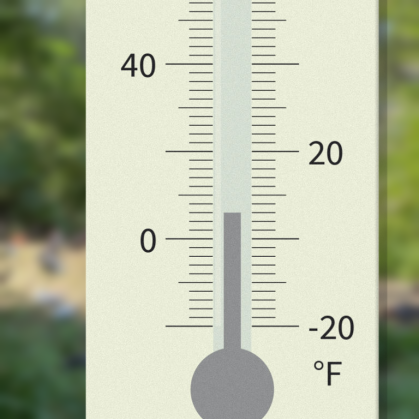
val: 6
